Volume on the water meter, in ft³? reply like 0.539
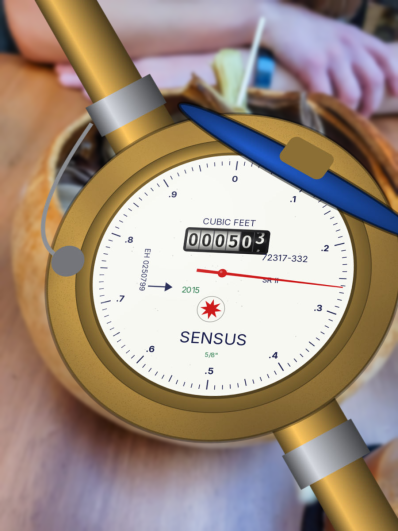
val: 503.26
